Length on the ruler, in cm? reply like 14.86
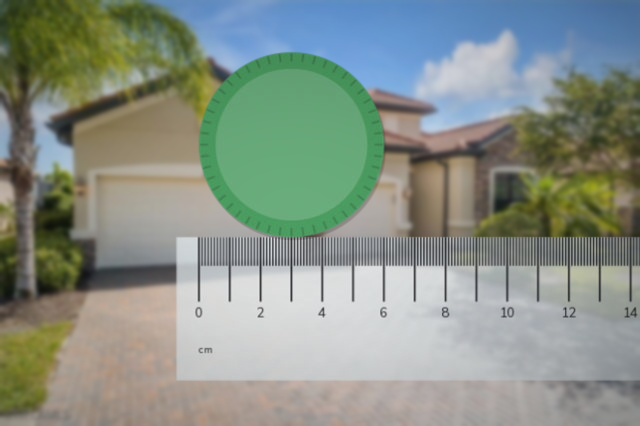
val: 6
